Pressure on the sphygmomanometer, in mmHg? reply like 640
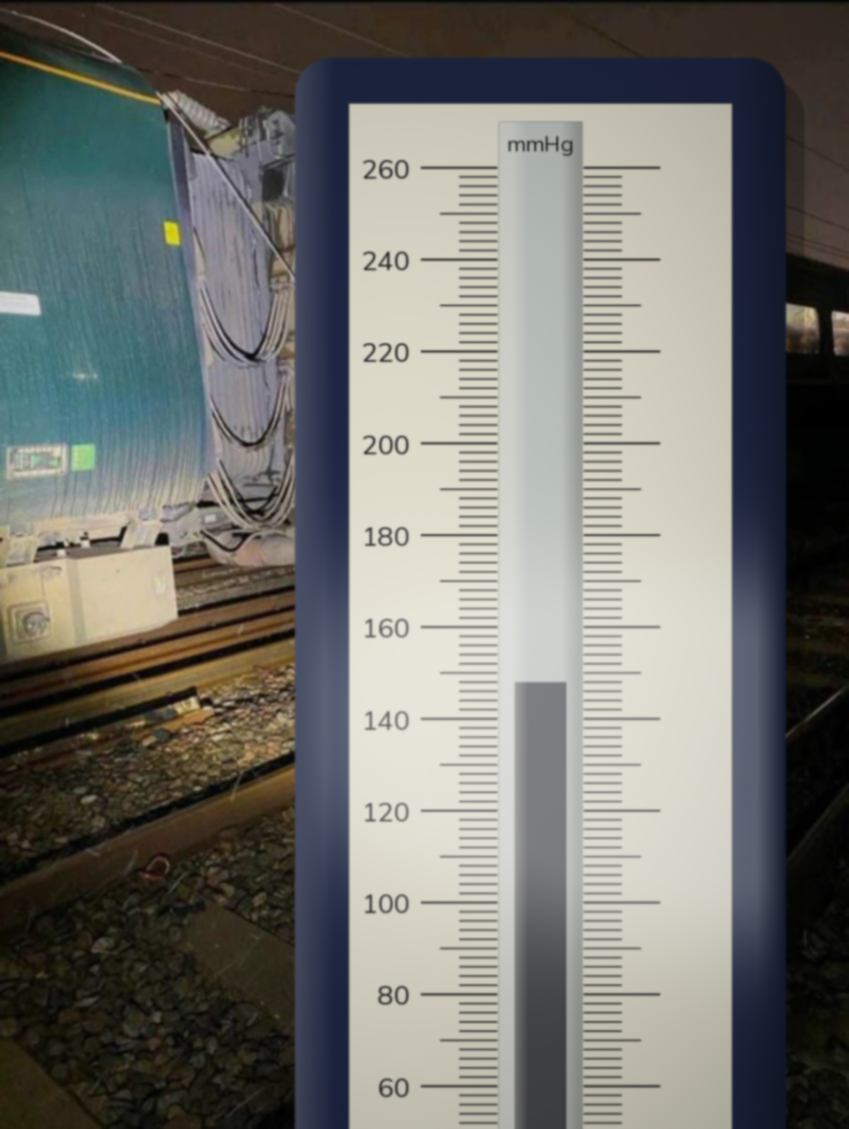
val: 148
